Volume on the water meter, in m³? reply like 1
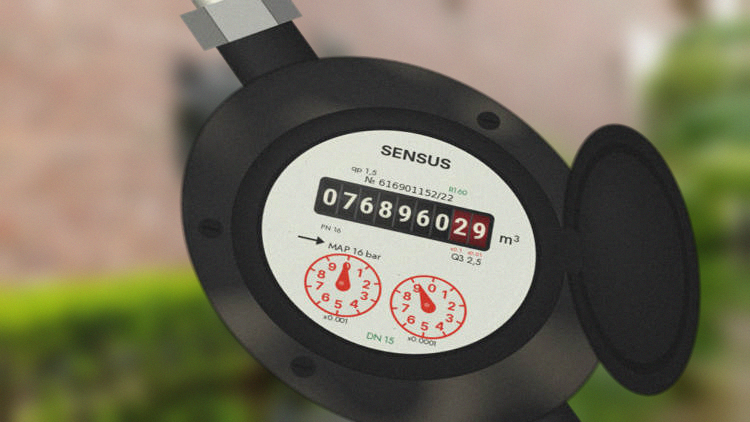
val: 768960.2899
